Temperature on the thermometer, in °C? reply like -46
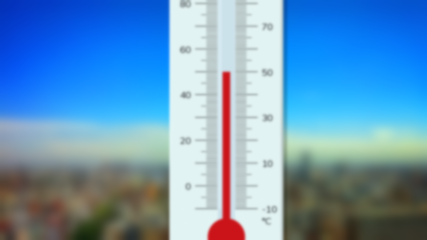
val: 50
